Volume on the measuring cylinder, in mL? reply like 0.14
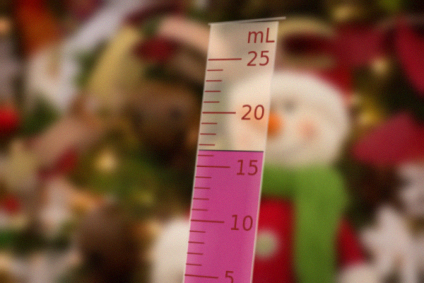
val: 16.5
